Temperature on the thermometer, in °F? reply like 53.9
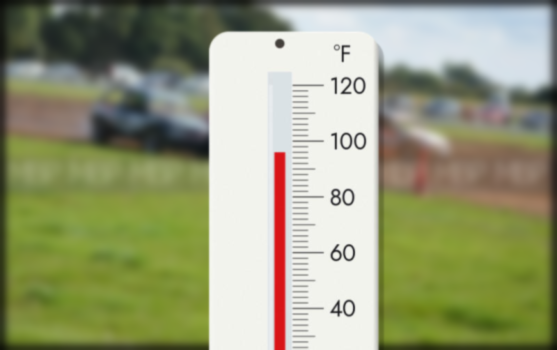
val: 96
